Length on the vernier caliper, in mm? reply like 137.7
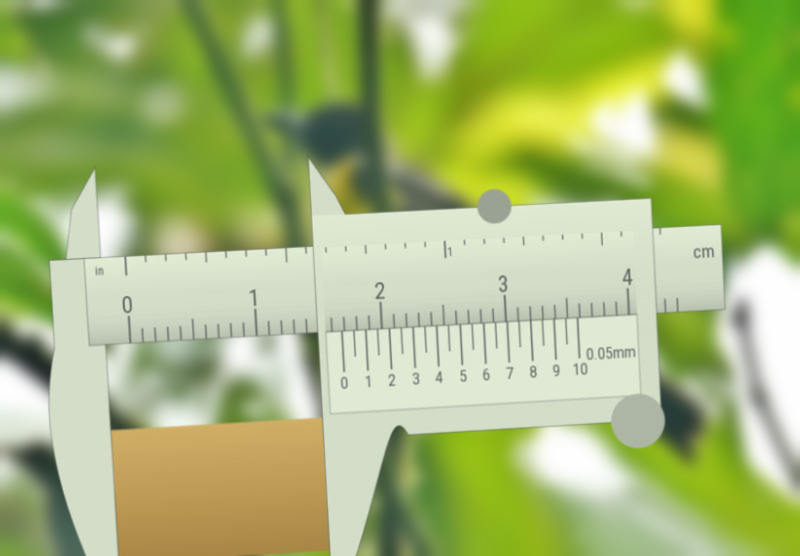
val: 16.8
